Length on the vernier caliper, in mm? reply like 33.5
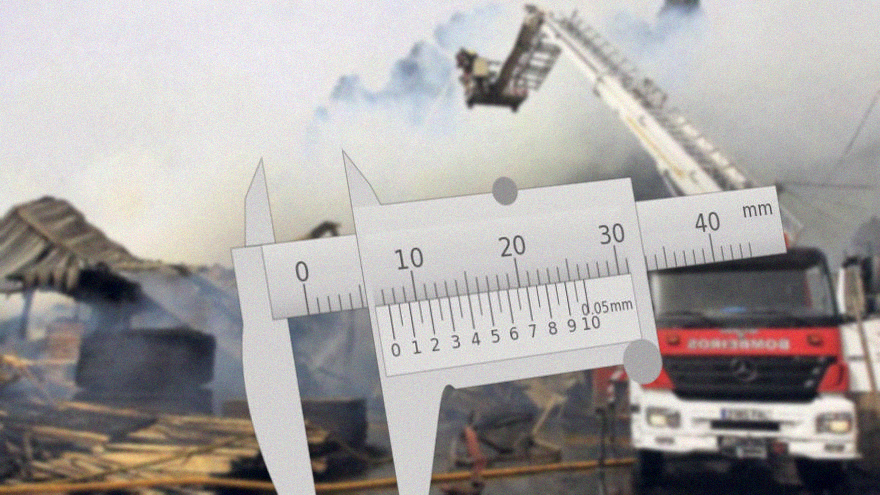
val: 7.4
